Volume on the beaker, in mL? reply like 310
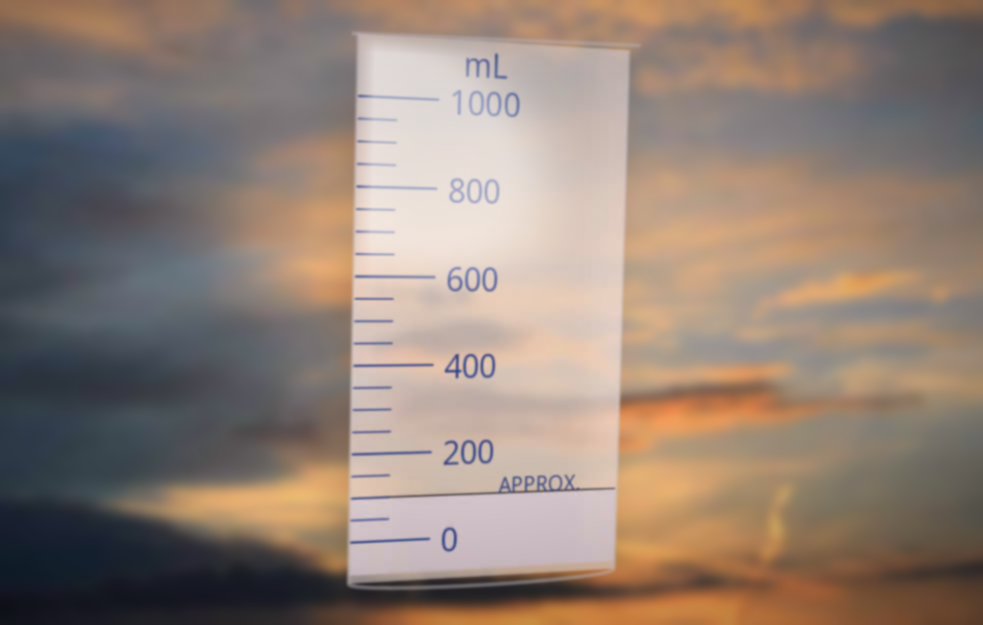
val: 100
